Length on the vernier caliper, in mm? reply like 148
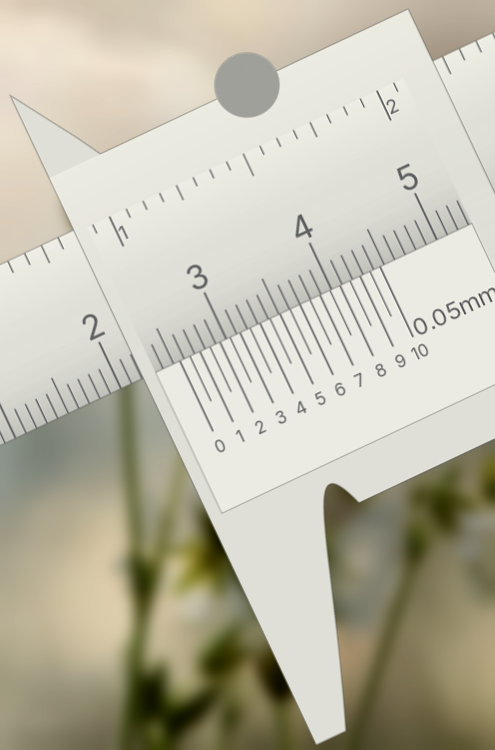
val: 25.6
